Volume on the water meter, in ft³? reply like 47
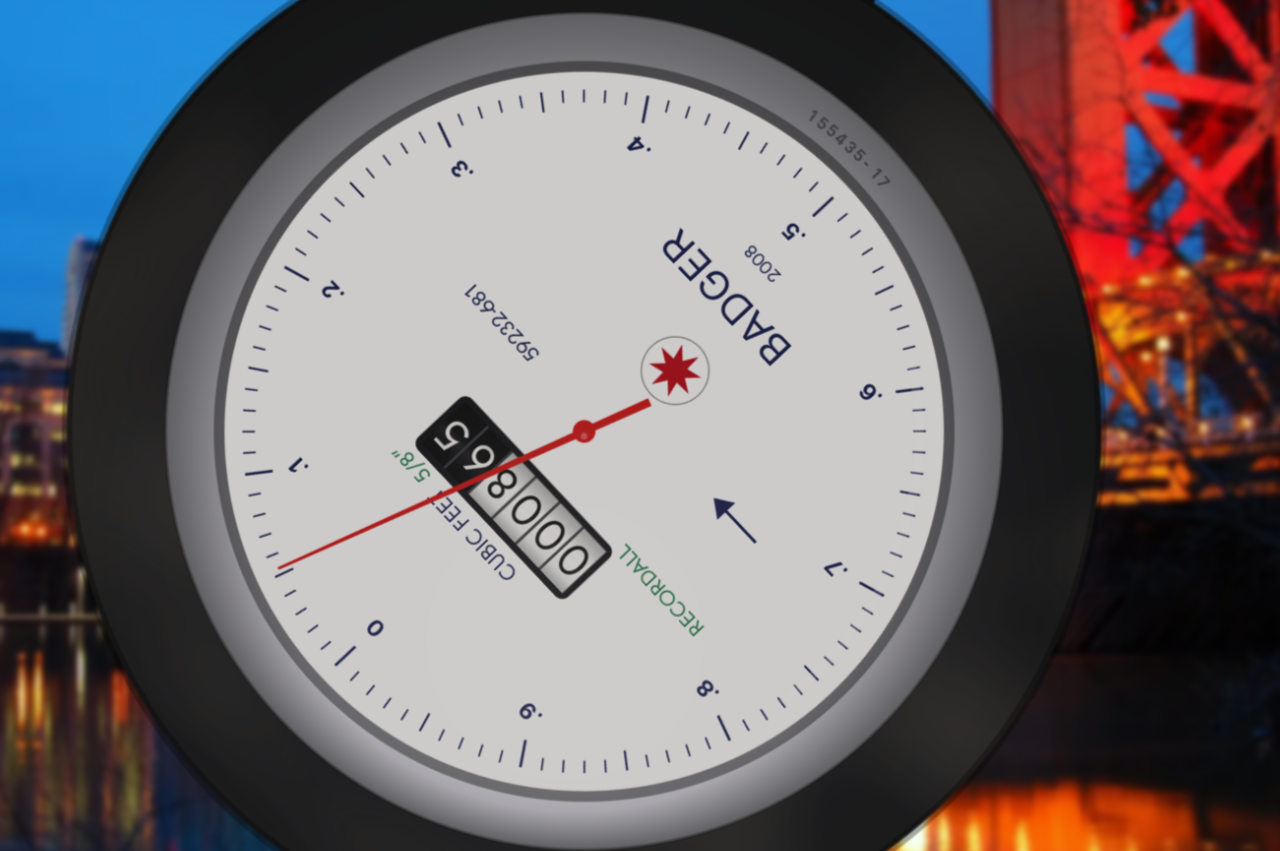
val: 865.05
